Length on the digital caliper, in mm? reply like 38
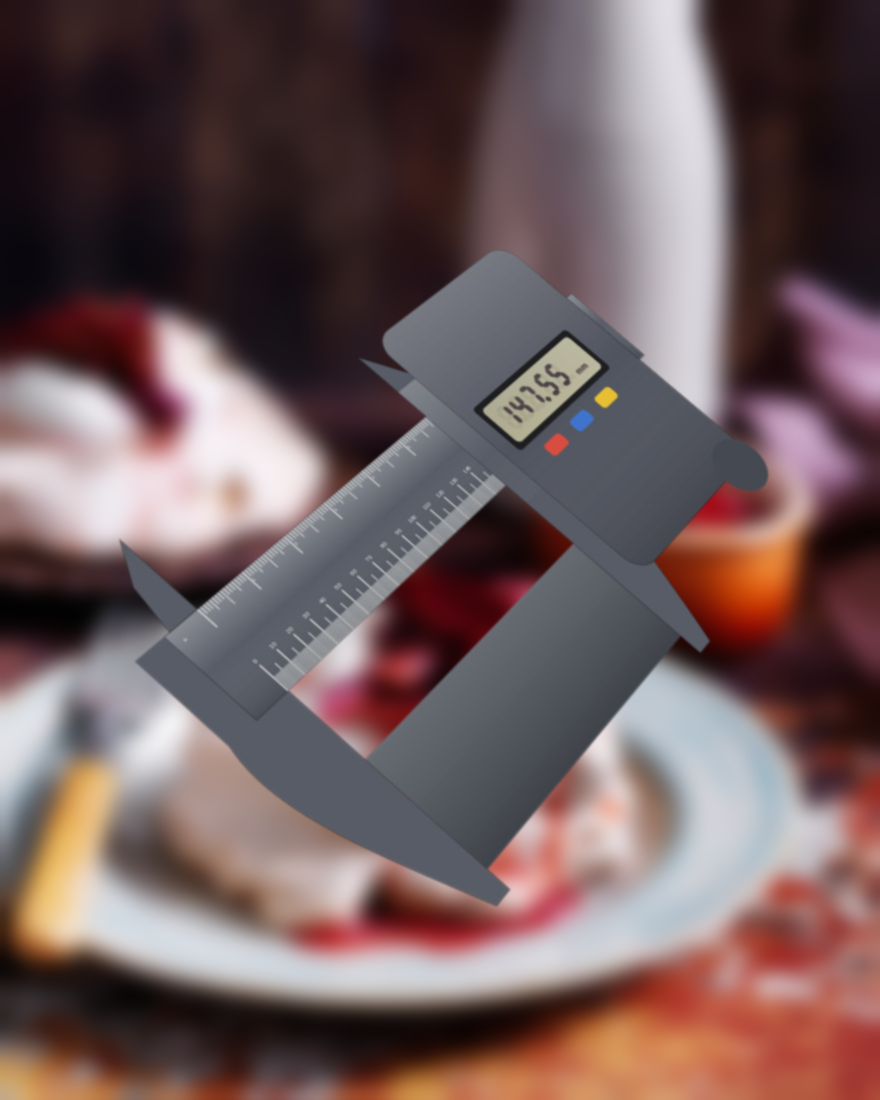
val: 147.55
